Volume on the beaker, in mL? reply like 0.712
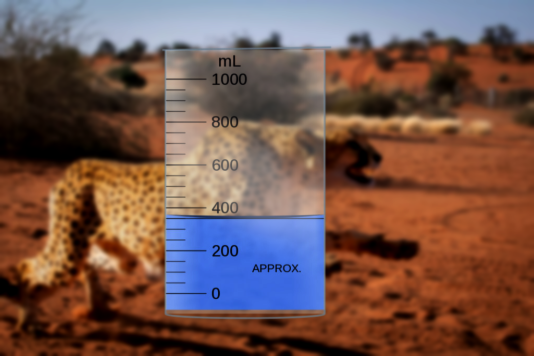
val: 350
